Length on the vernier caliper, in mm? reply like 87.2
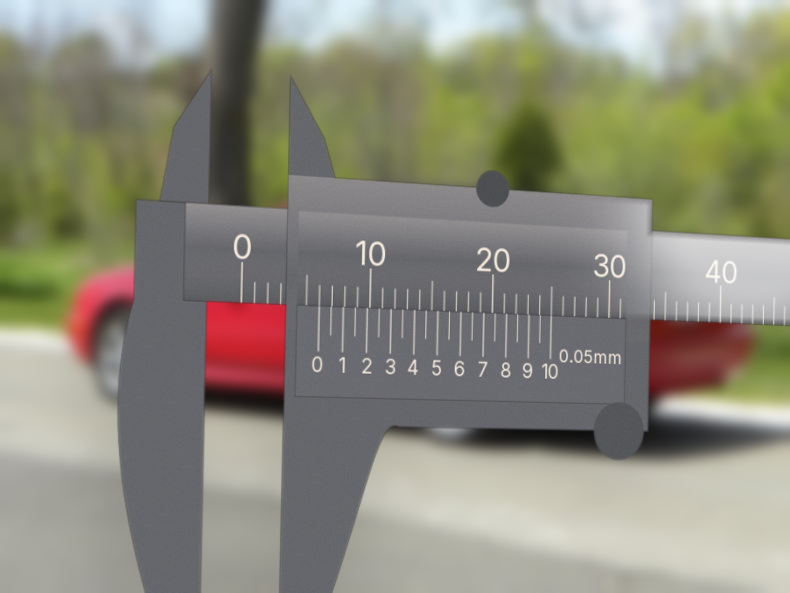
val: 6.0
